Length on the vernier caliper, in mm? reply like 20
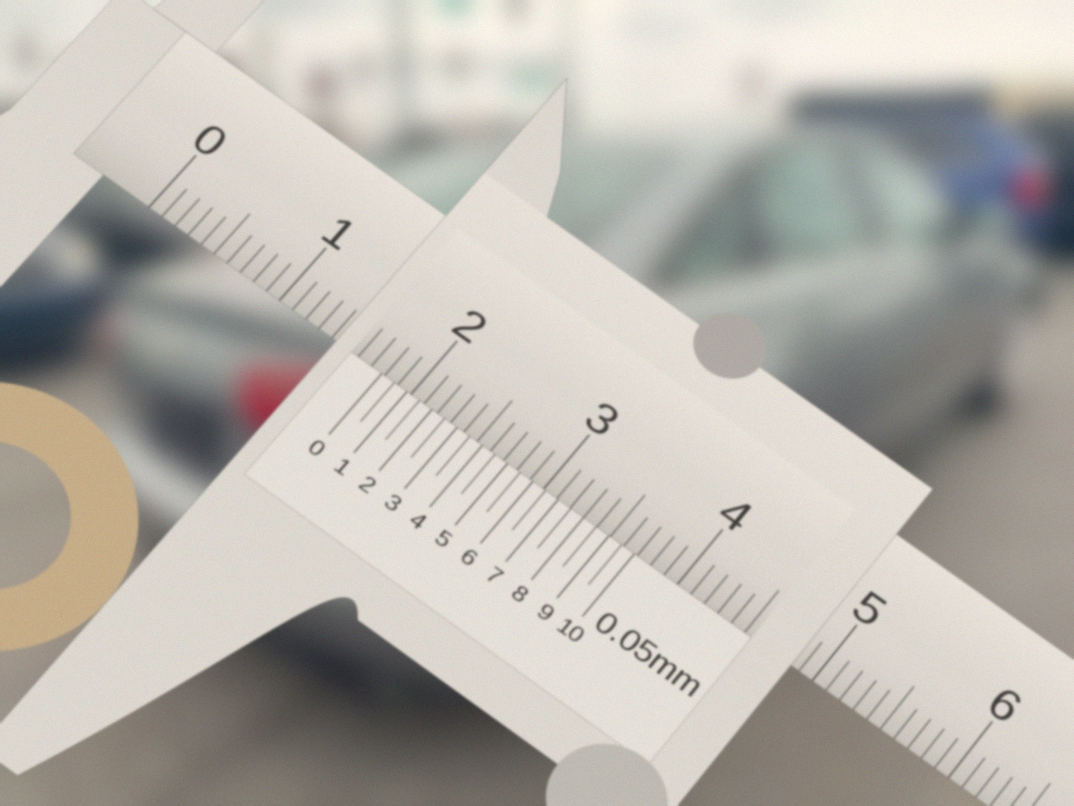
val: 17.8
